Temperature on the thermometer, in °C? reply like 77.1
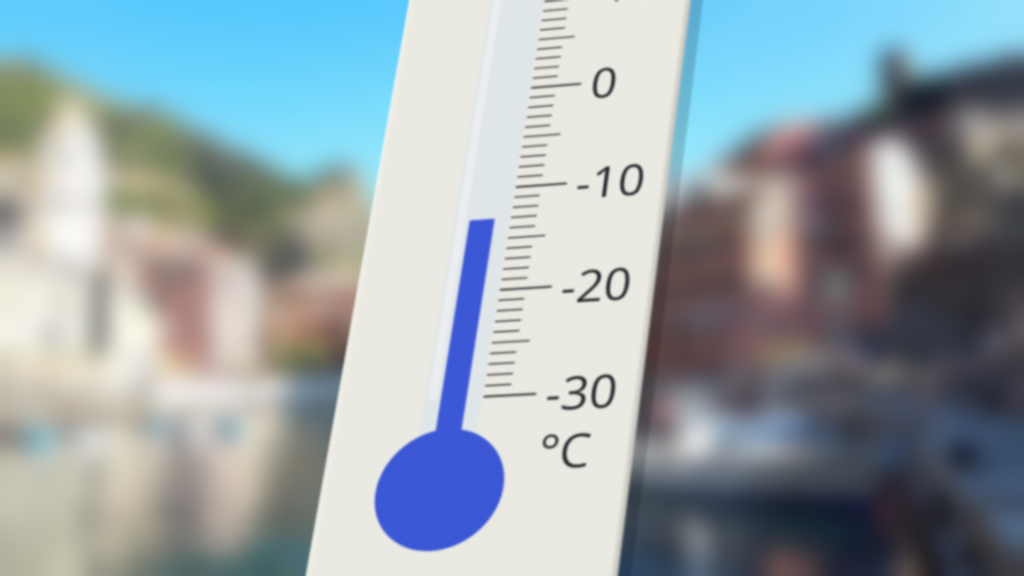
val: -13
